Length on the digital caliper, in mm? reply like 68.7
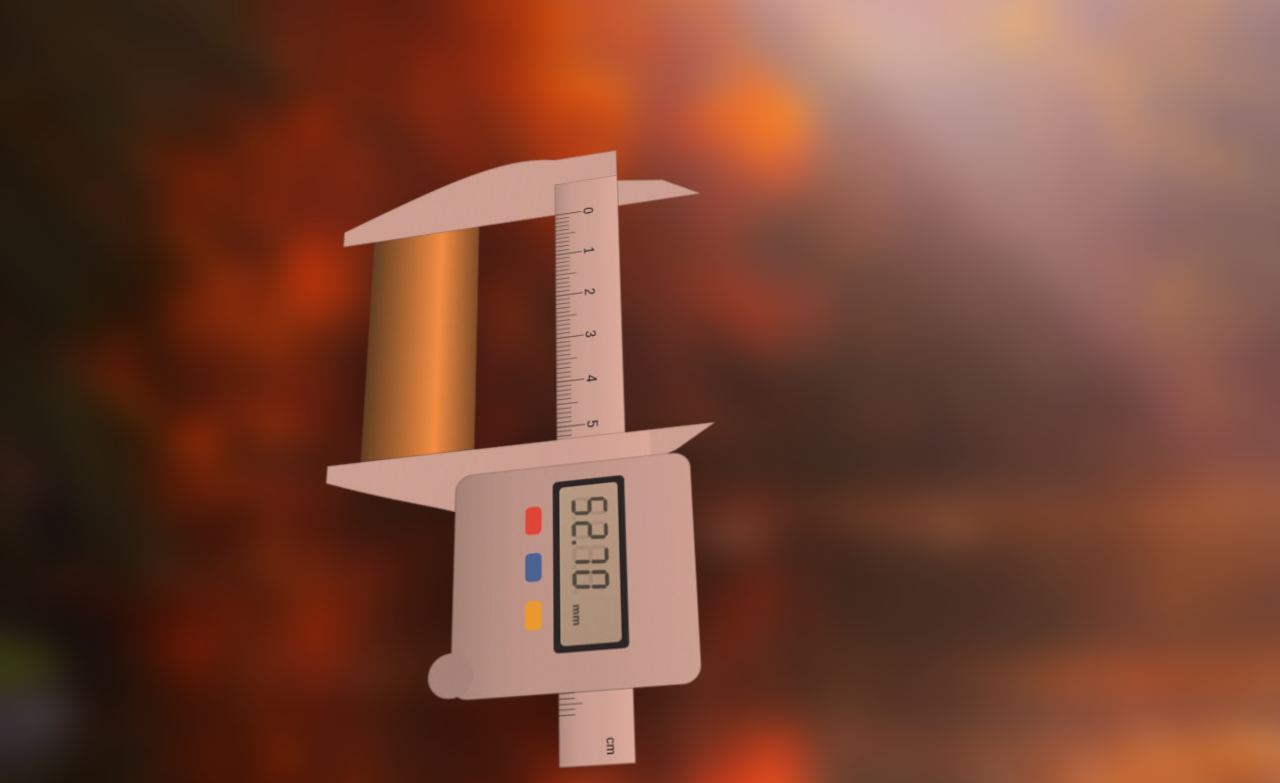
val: 52.70
